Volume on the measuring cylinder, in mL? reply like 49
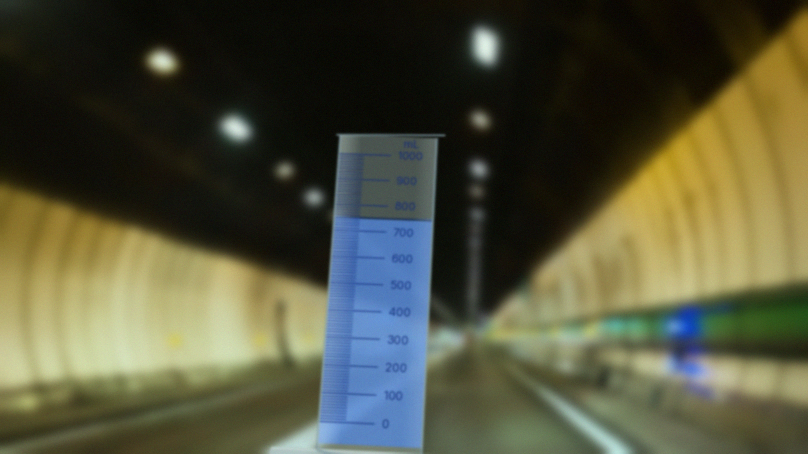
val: 750
